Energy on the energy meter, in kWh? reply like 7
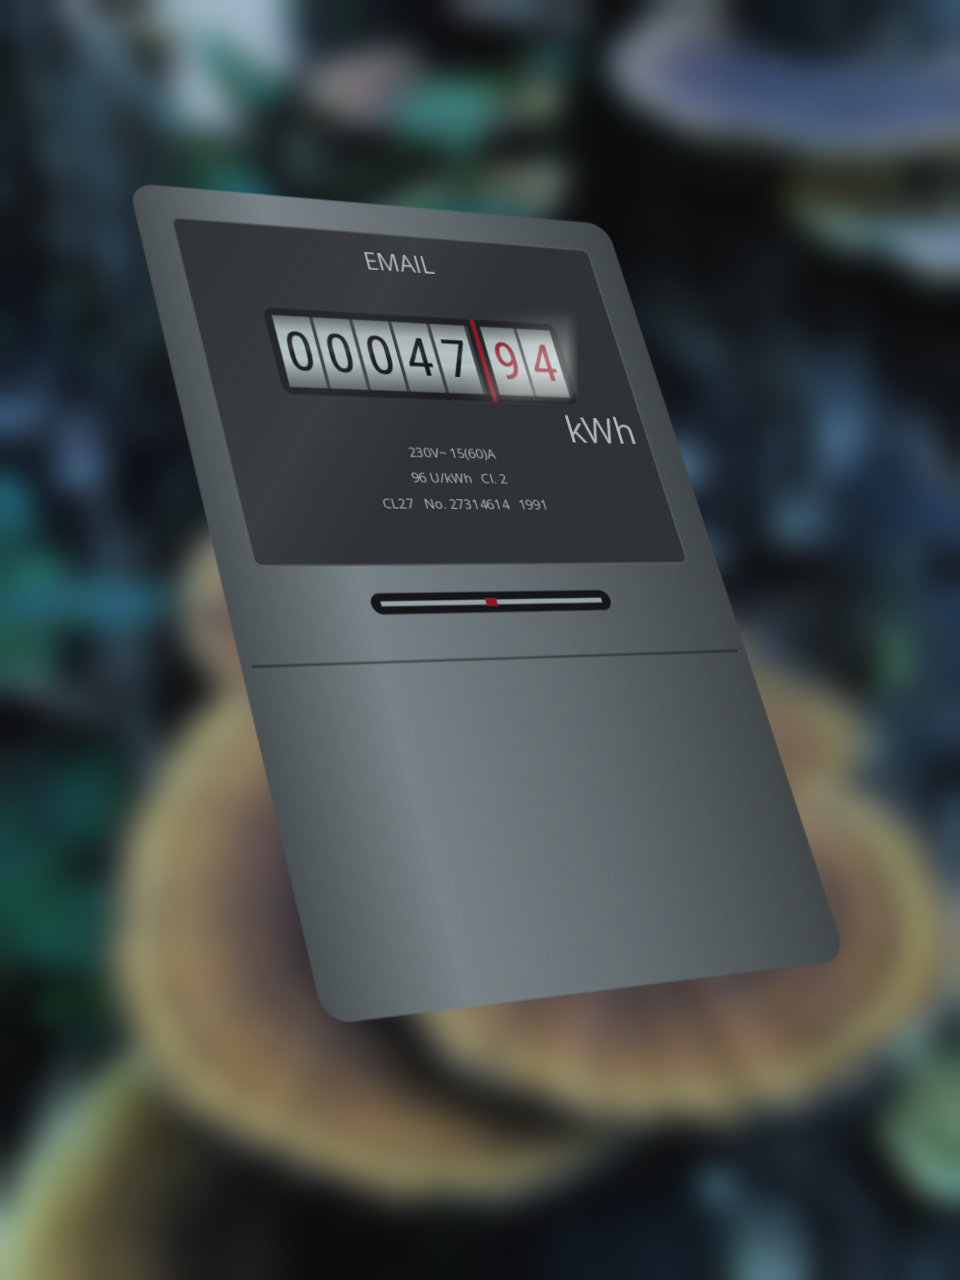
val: 47.94
